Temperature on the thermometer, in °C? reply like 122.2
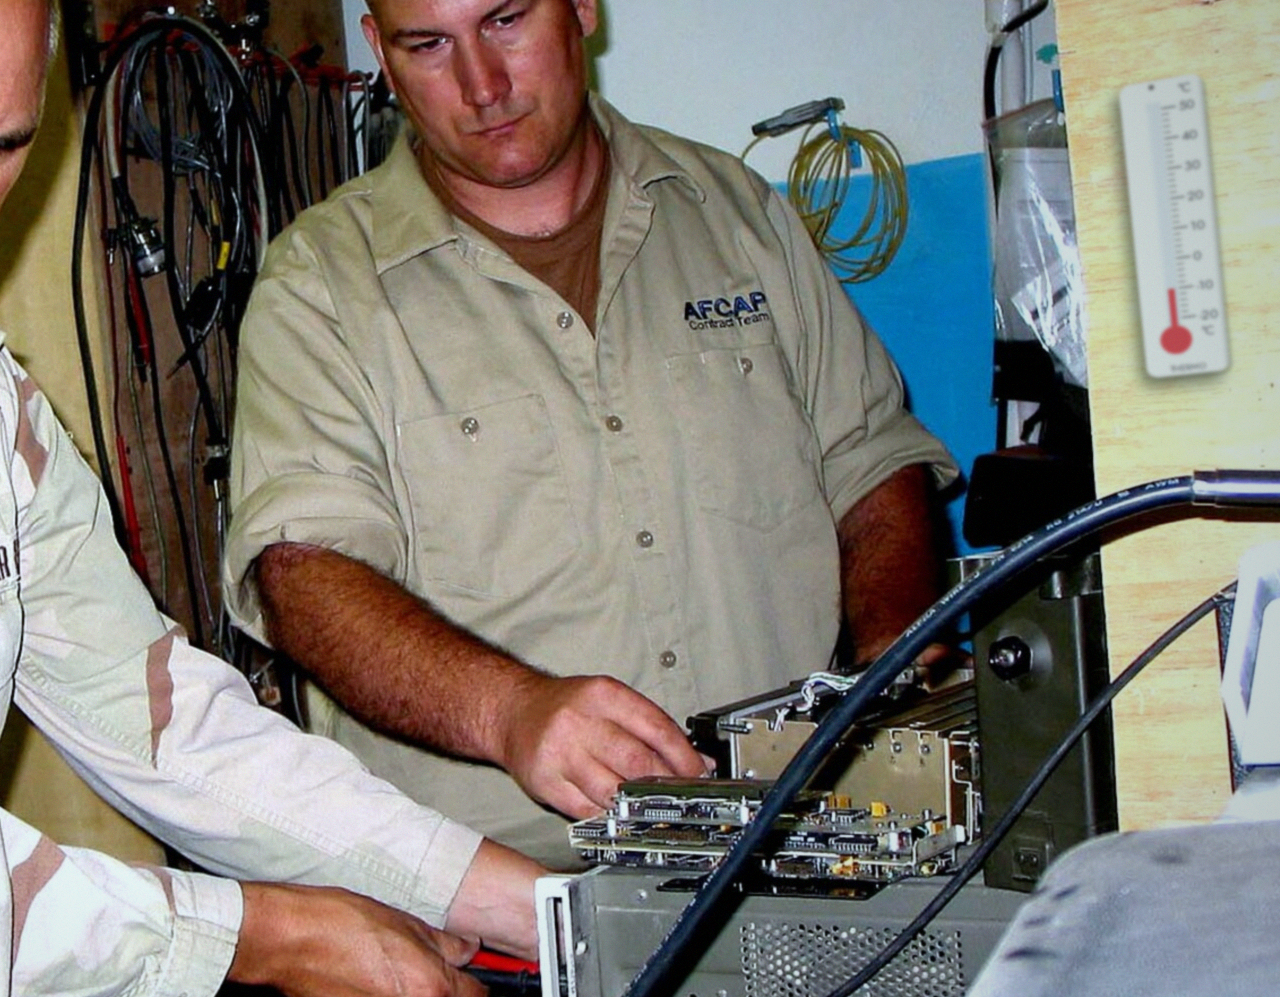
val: -10
